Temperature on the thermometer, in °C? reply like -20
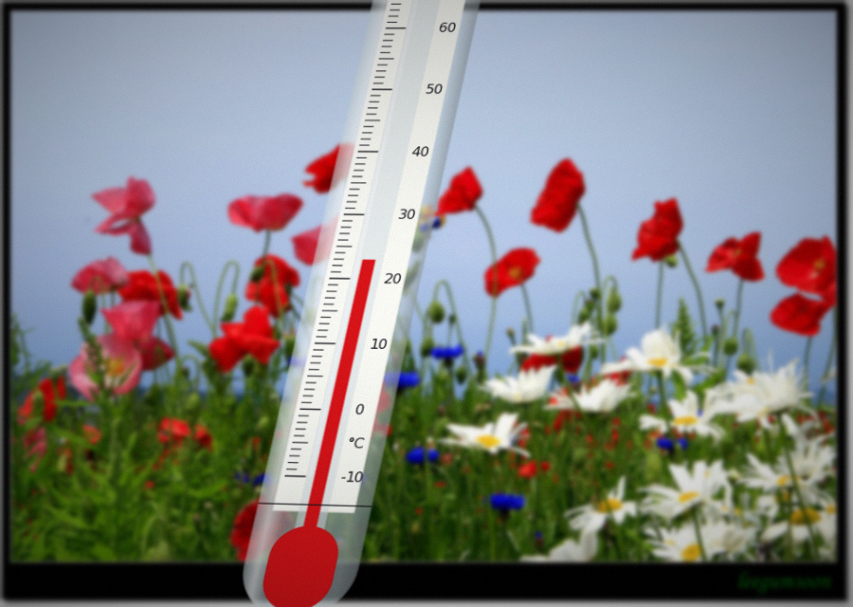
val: 23
